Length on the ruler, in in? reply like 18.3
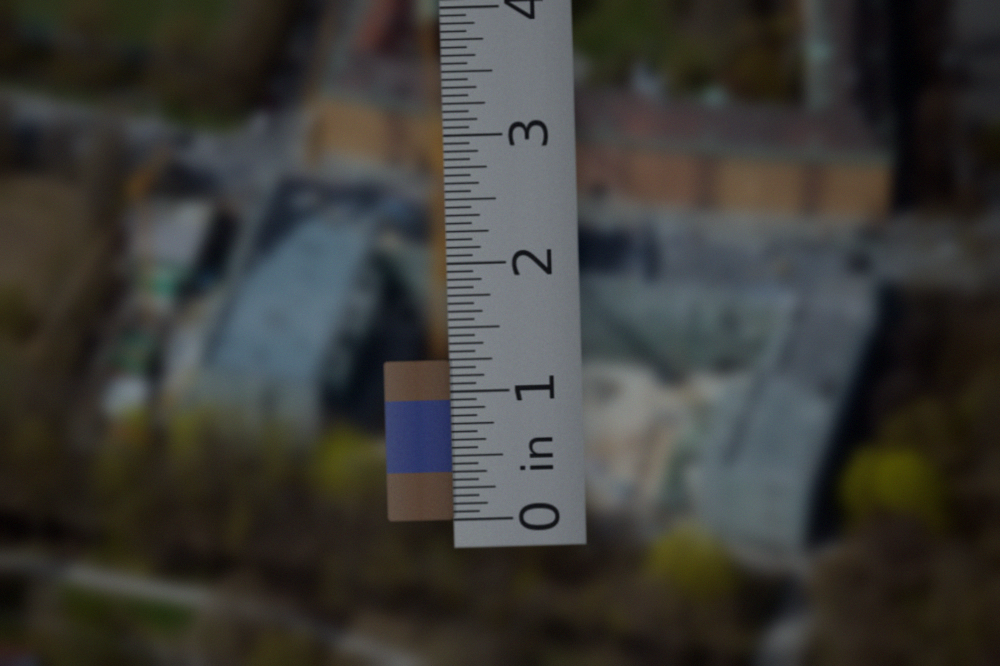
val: 1.25
